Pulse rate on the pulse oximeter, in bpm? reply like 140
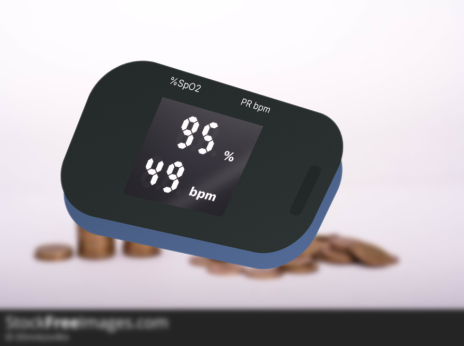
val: 49
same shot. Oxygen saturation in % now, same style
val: 95
